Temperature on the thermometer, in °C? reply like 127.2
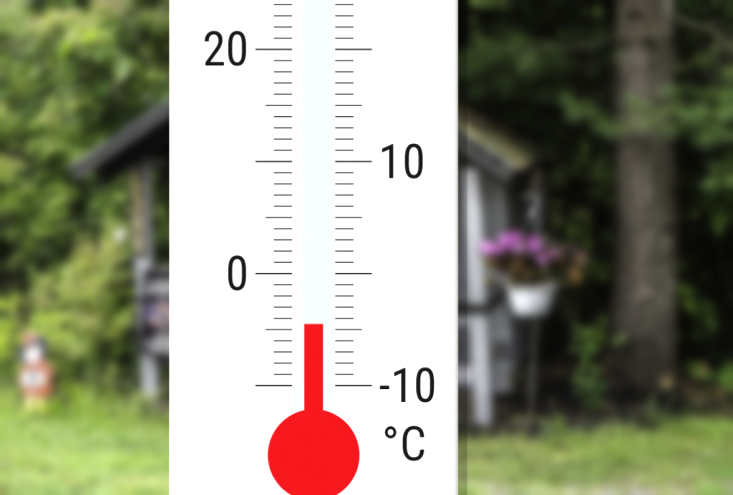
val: -4.5
